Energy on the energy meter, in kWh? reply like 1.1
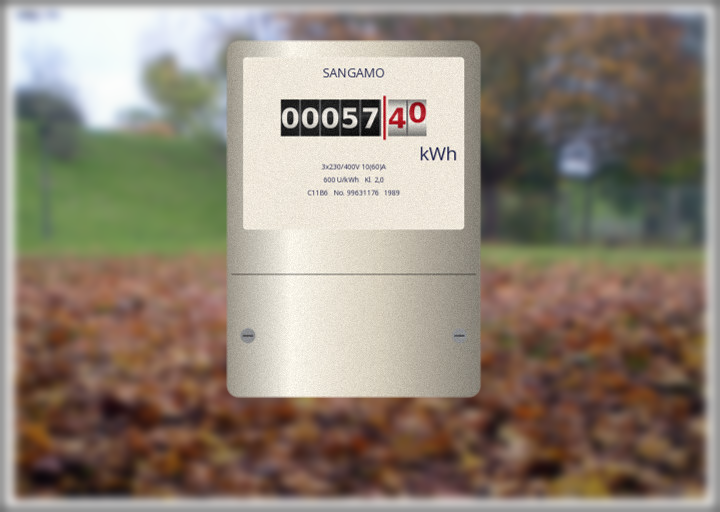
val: 57.40
